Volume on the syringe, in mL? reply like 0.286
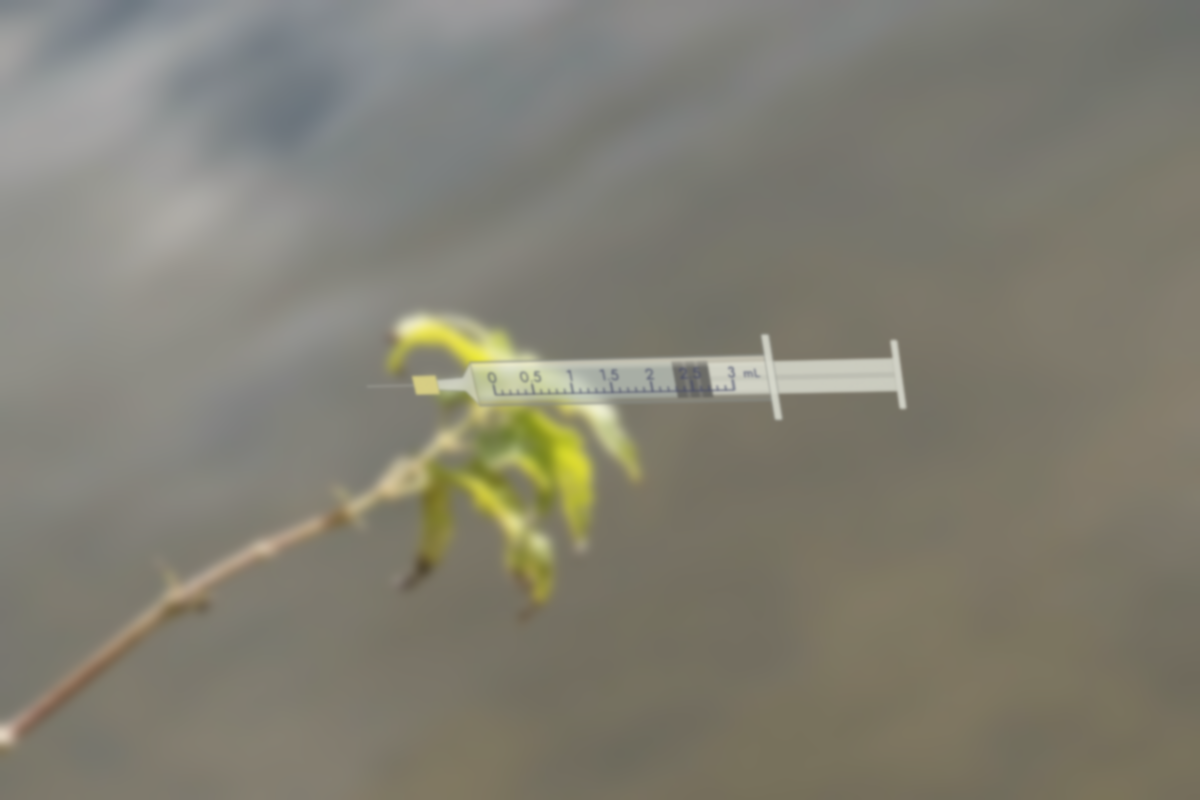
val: 2.3
